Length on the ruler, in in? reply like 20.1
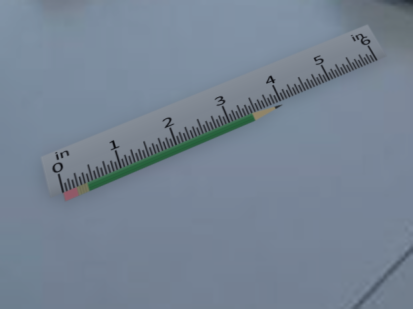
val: 4
